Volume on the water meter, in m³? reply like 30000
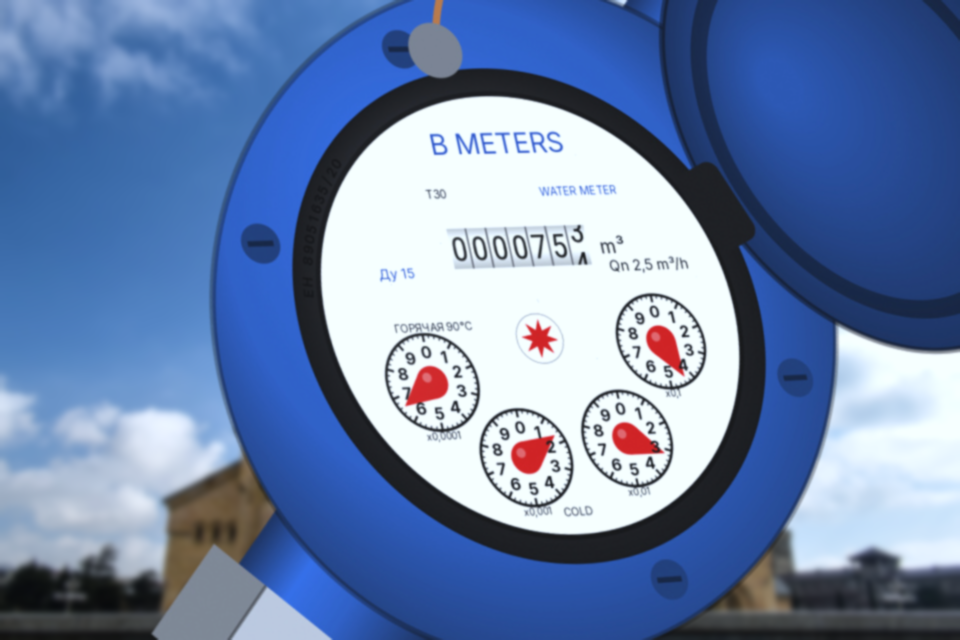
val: 753.4316
